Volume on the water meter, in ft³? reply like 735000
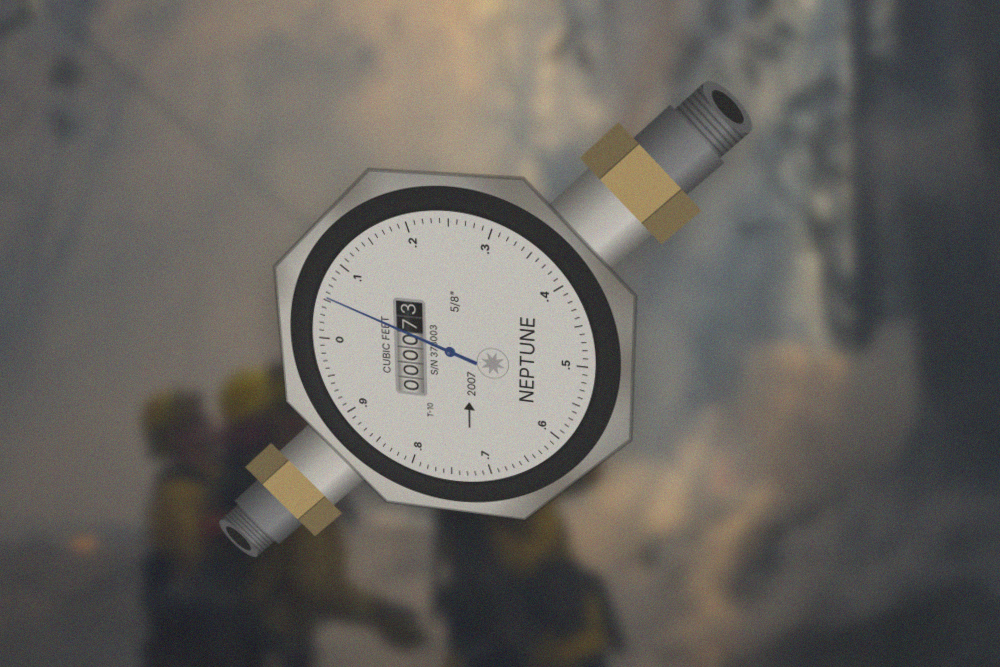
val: 73.05
